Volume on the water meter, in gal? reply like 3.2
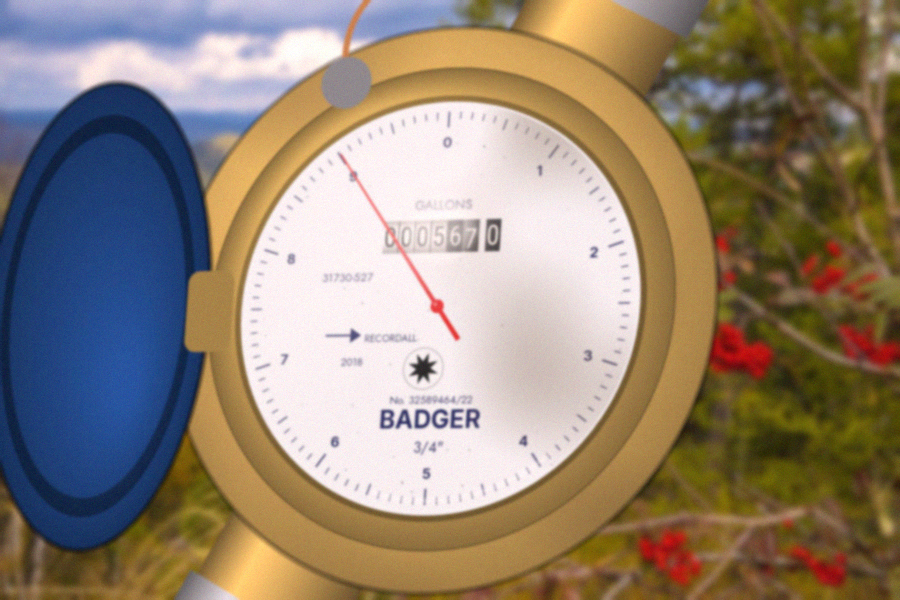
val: 5669.0
